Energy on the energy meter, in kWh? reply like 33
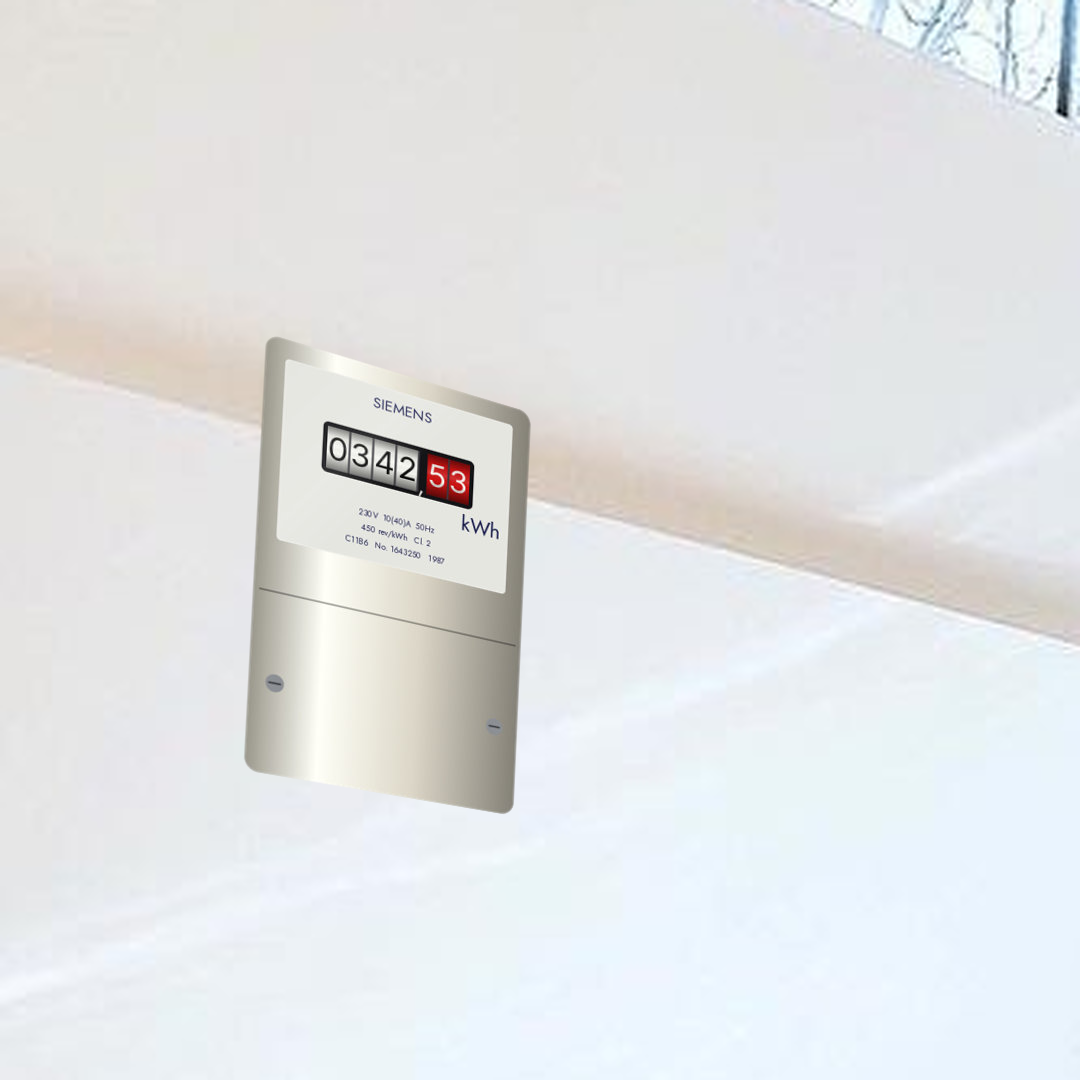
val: 342.53
